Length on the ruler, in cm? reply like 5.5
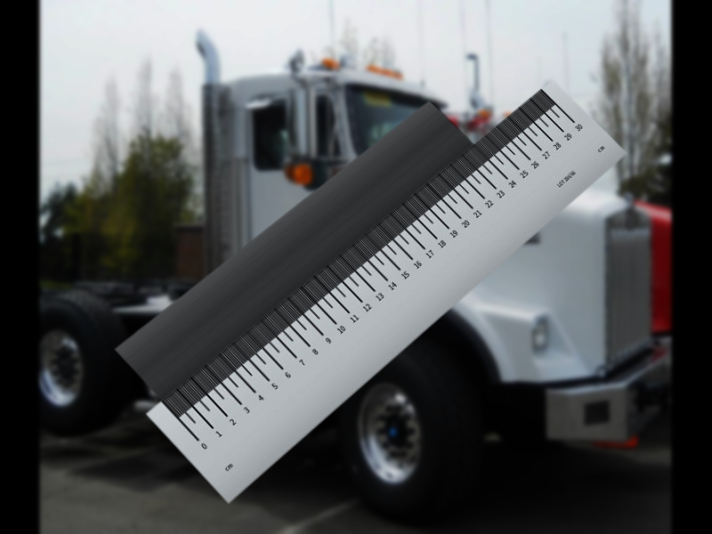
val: 24
